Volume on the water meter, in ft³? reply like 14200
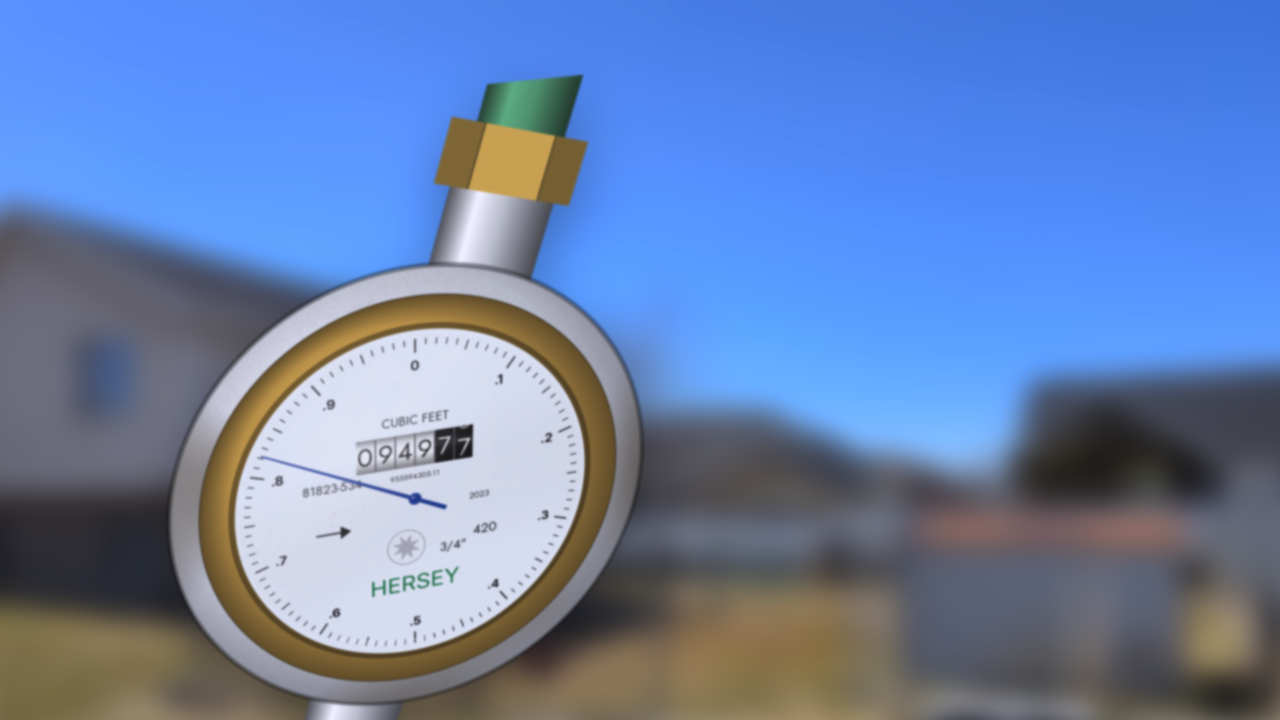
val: 94976.82
